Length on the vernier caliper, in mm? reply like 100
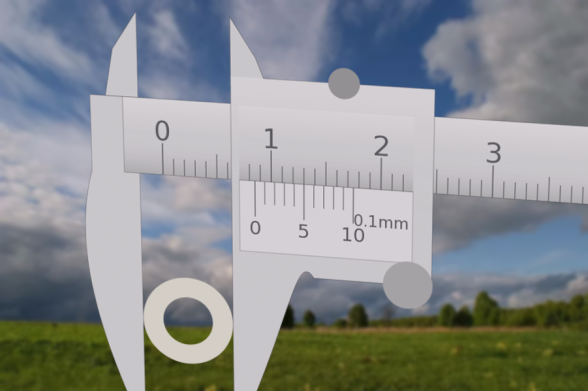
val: 8.5
